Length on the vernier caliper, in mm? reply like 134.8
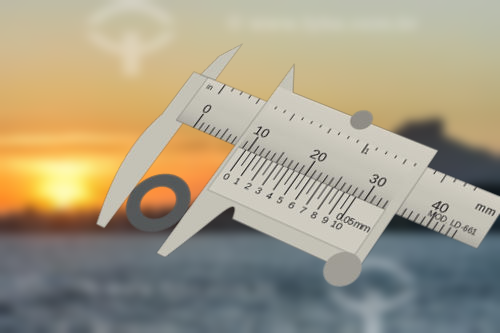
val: 9.6
